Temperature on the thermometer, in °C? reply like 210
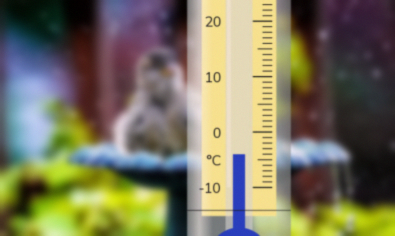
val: -4
